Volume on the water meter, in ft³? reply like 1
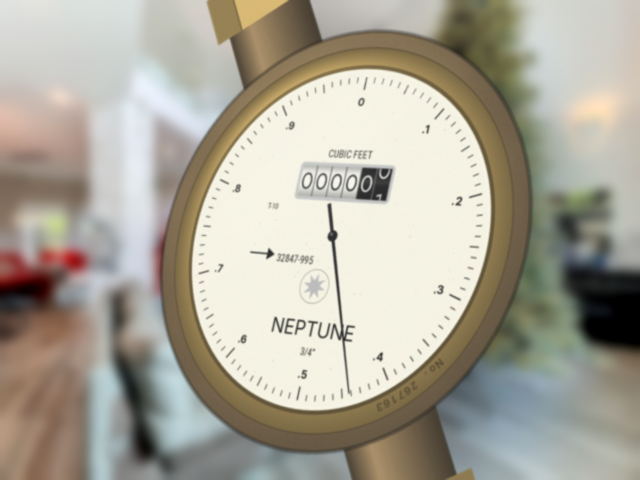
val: 0.44
